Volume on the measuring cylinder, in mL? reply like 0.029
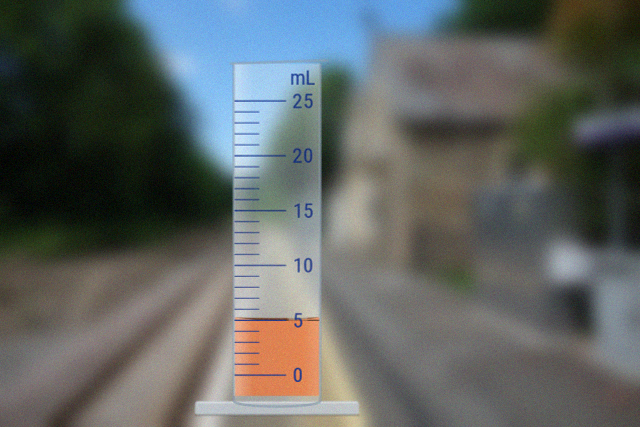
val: 5
